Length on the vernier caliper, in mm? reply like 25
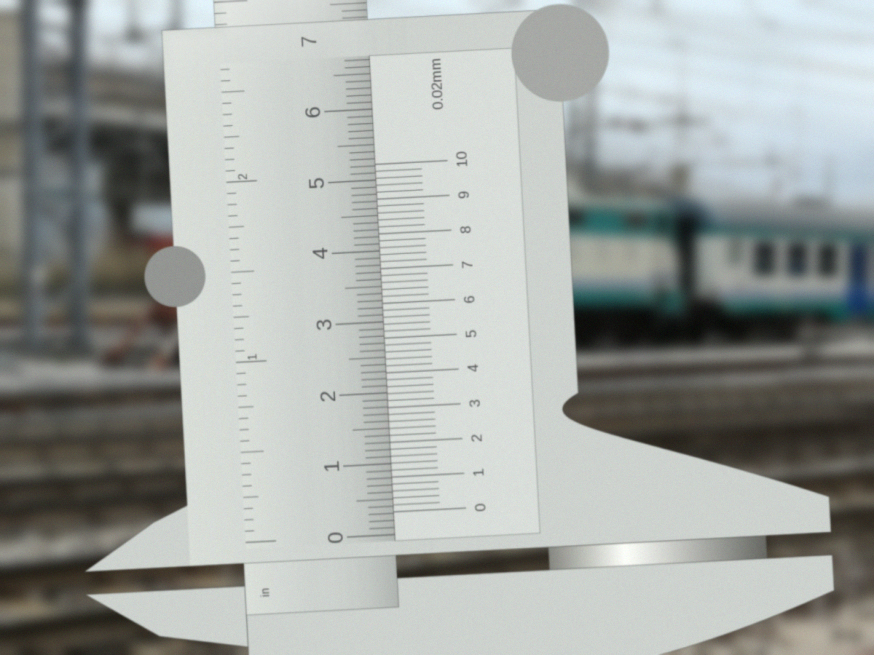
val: 3.2
